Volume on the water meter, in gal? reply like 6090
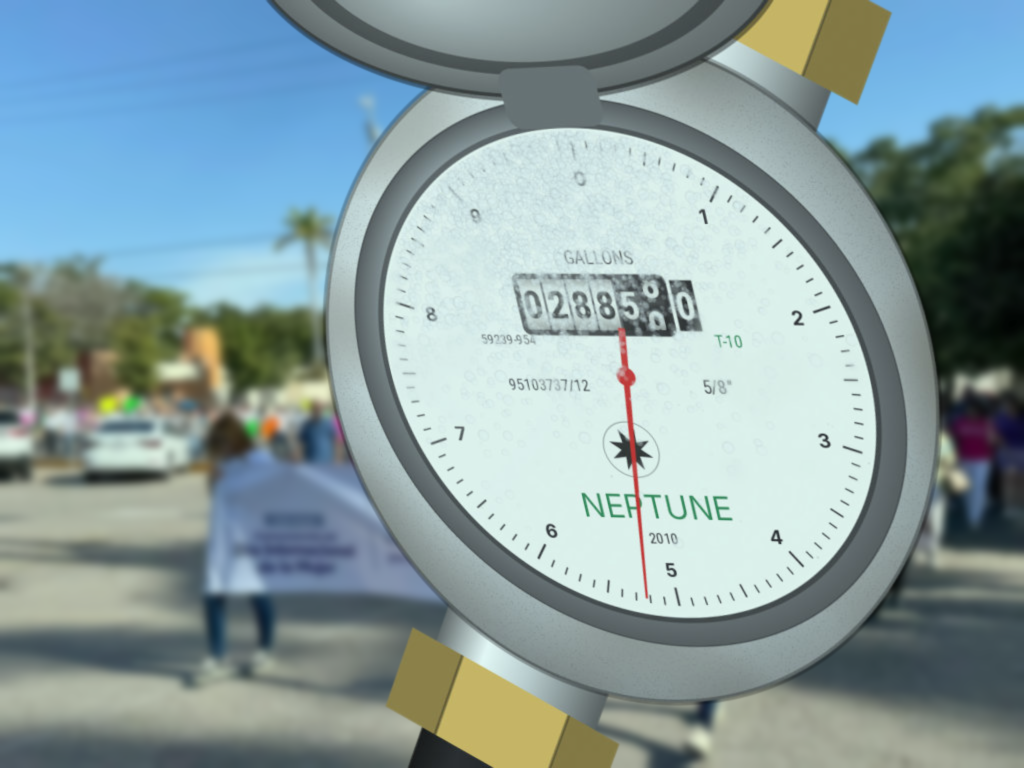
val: 288585.2
